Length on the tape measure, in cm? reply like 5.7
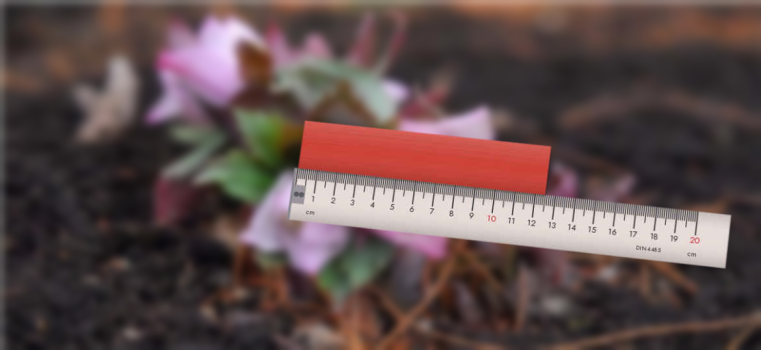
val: 12.5
